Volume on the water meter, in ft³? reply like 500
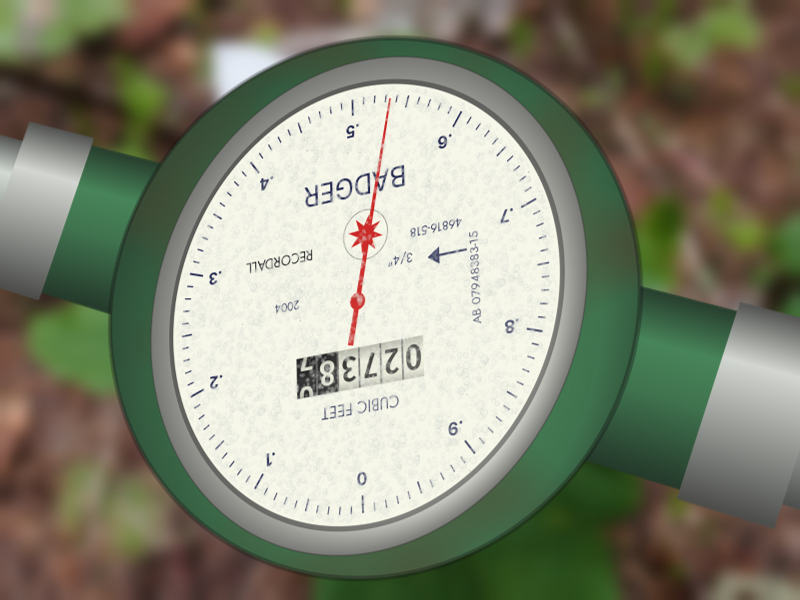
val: 27386.53
